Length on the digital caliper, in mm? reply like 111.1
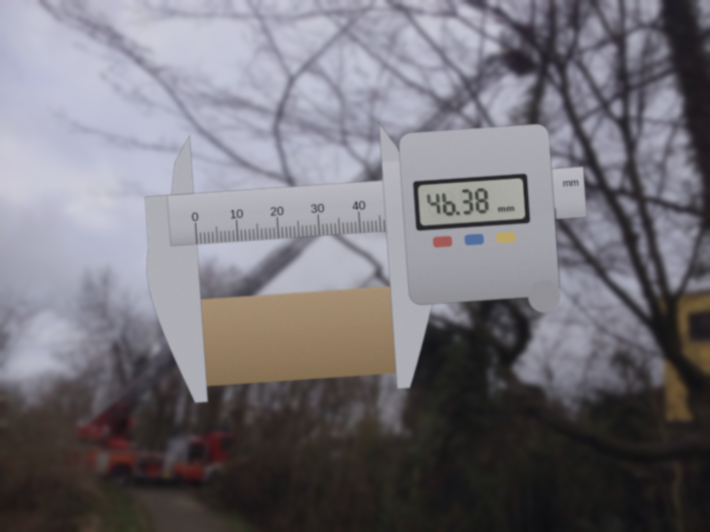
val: 46.38
